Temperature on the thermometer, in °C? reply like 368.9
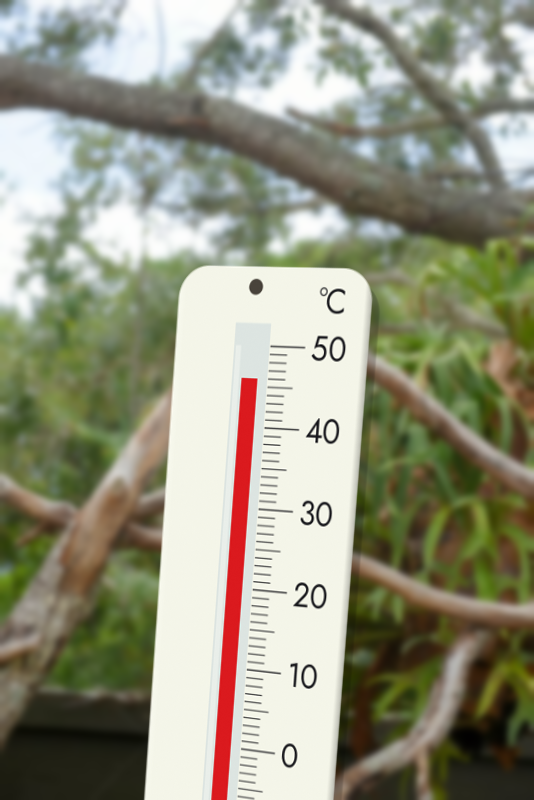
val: 46
